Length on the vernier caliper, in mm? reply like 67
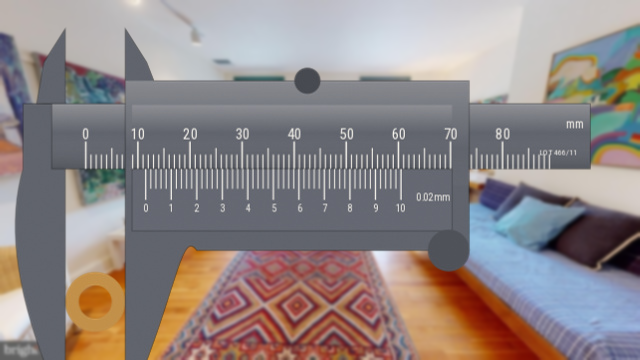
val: 11.5
